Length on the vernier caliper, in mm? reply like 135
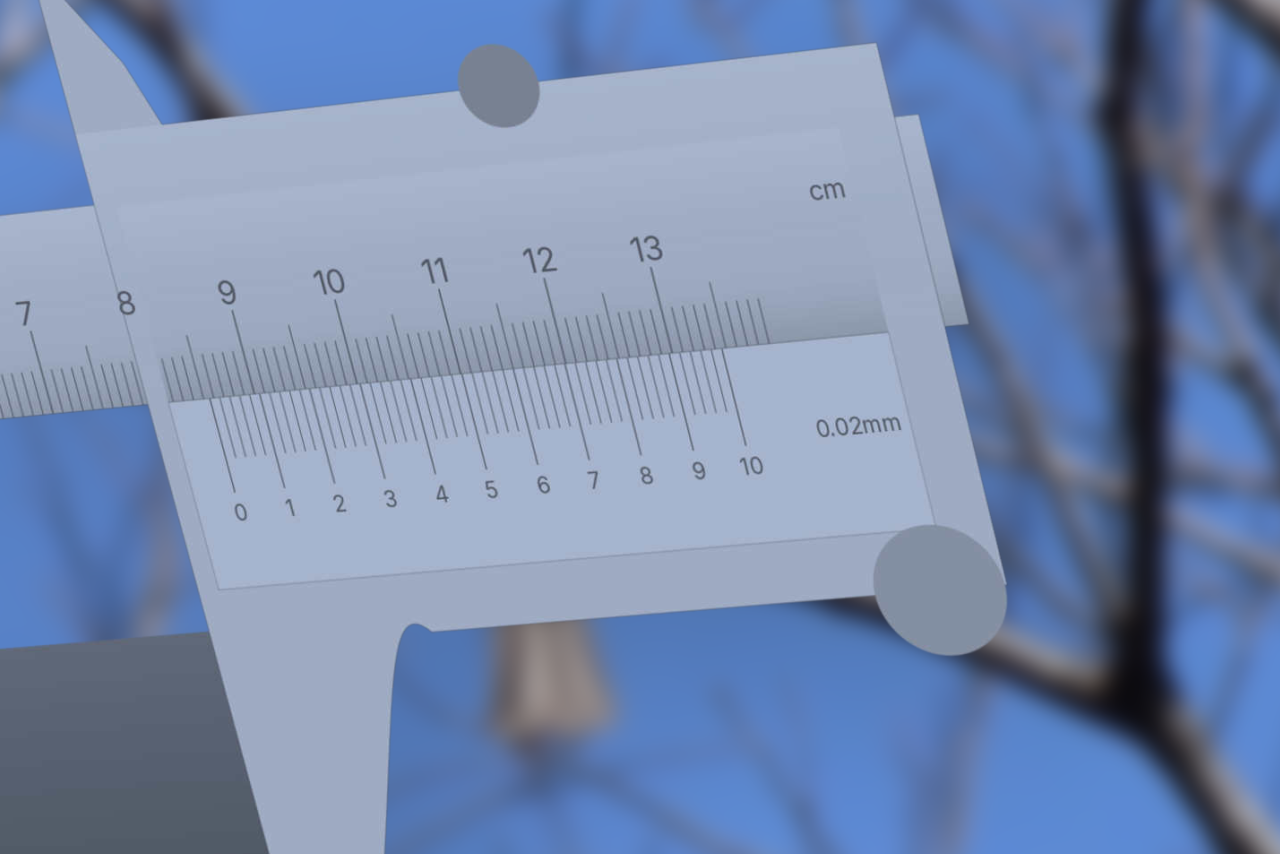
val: 85.6
